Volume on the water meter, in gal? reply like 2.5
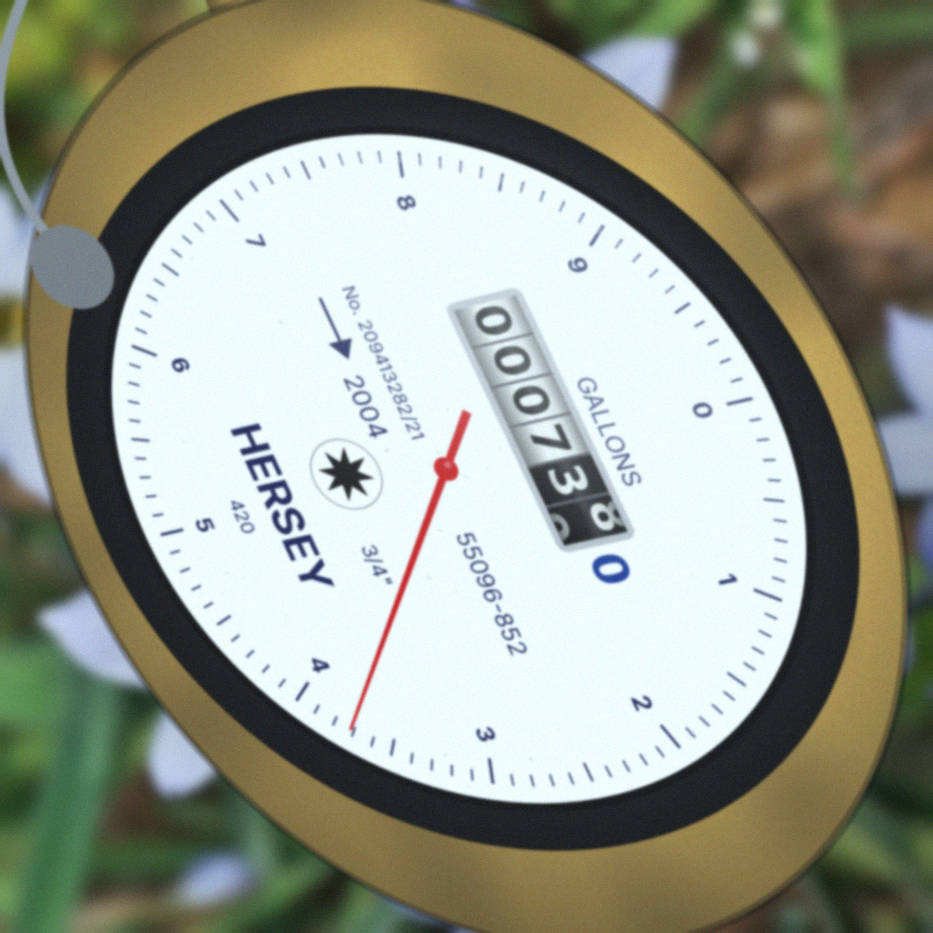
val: 7383.7
